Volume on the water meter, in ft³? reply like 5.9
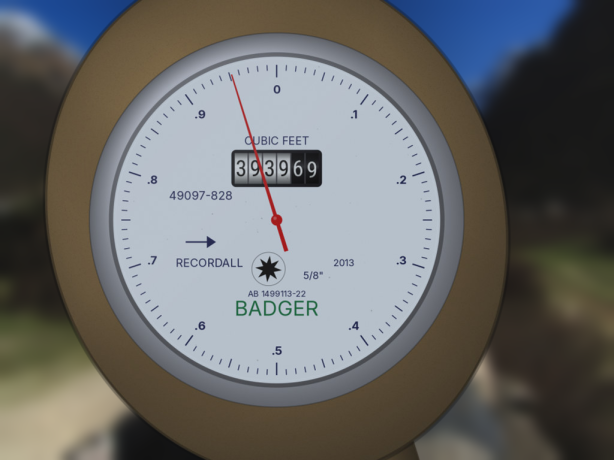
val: 393968.95
